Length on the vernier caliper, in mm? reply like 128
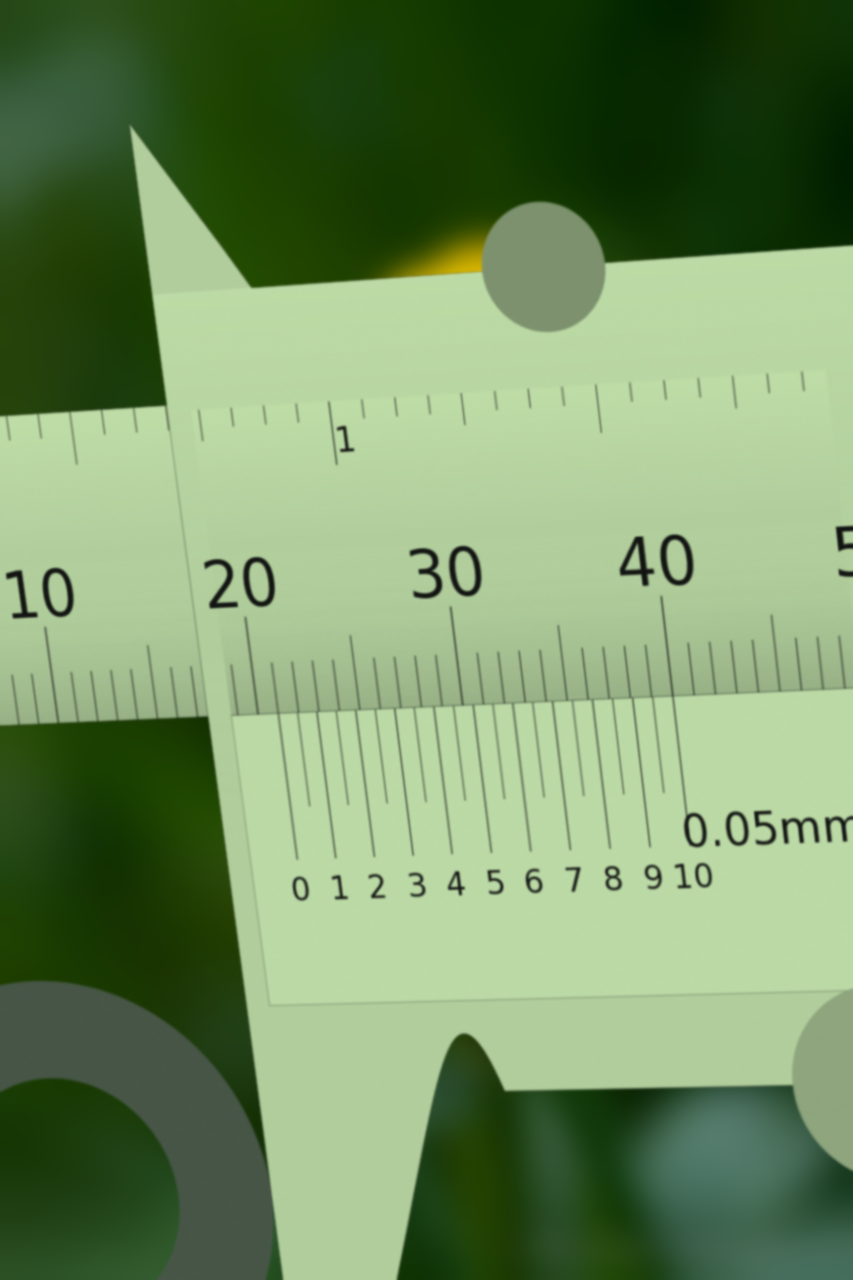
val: 21.0
